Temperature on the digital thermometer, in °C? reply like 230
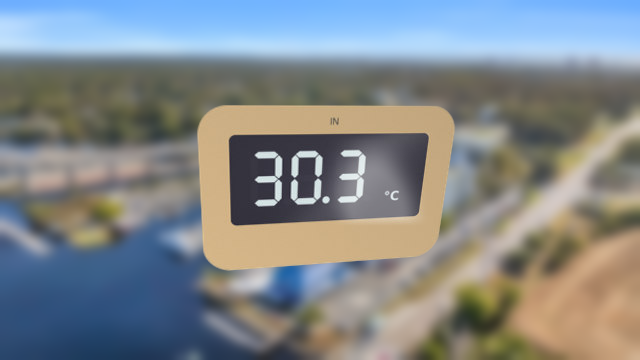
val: 30.3
